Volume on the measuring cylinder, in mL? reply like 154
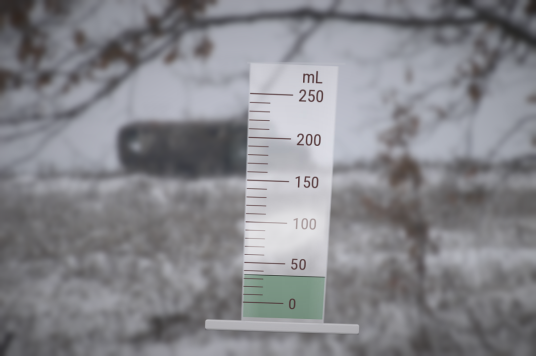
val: 35
